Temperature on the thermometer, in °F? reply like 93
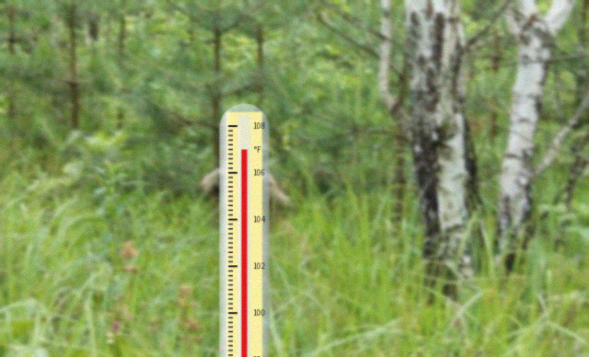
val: 107
